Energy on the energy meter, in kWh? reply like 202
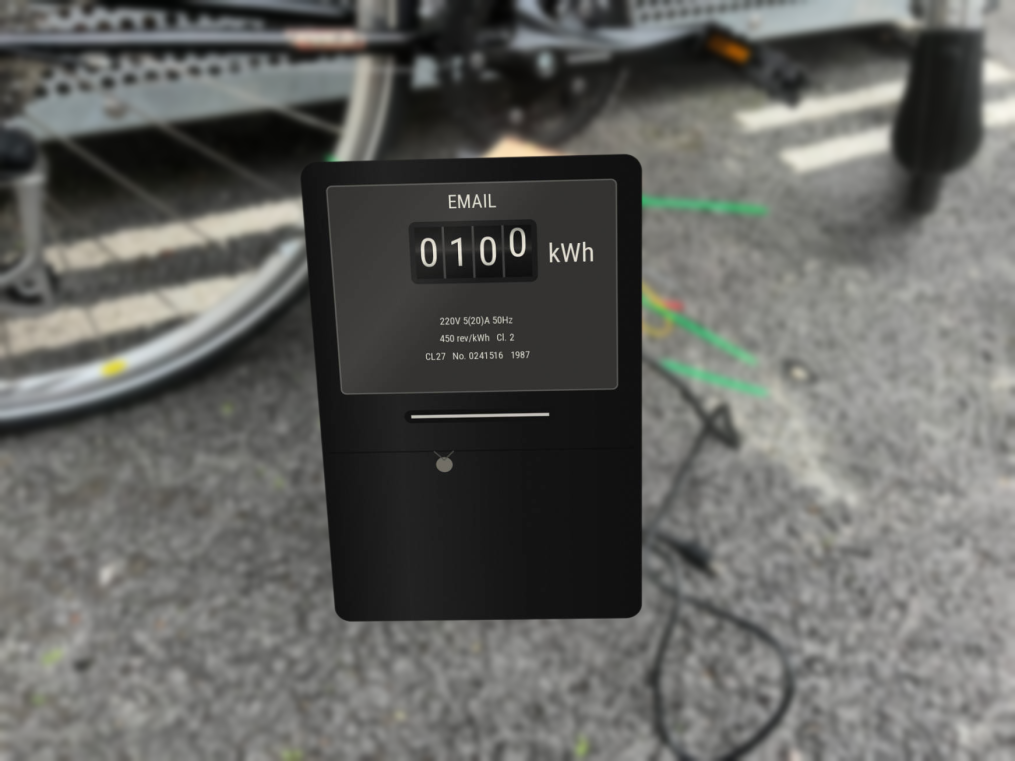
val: 100
